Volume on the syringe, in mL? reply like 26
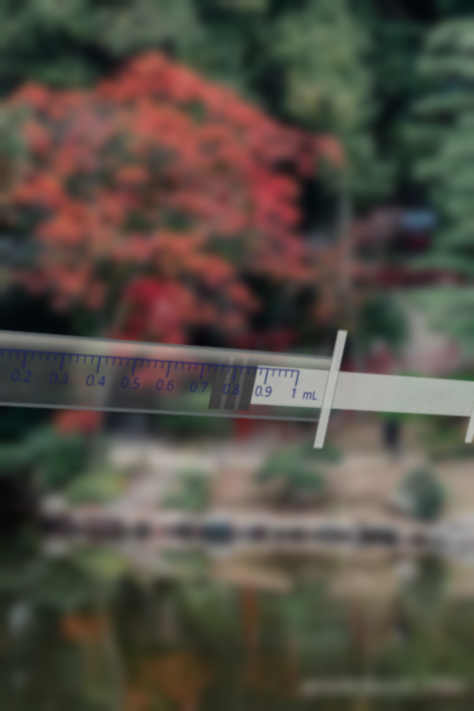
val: 0.74
